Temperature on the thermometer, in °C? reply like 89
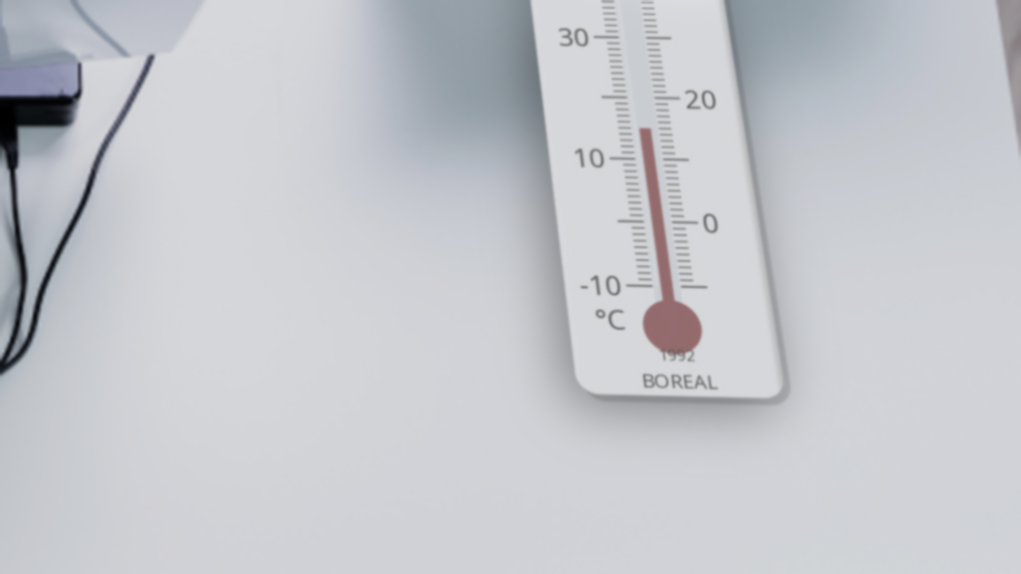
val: 15
